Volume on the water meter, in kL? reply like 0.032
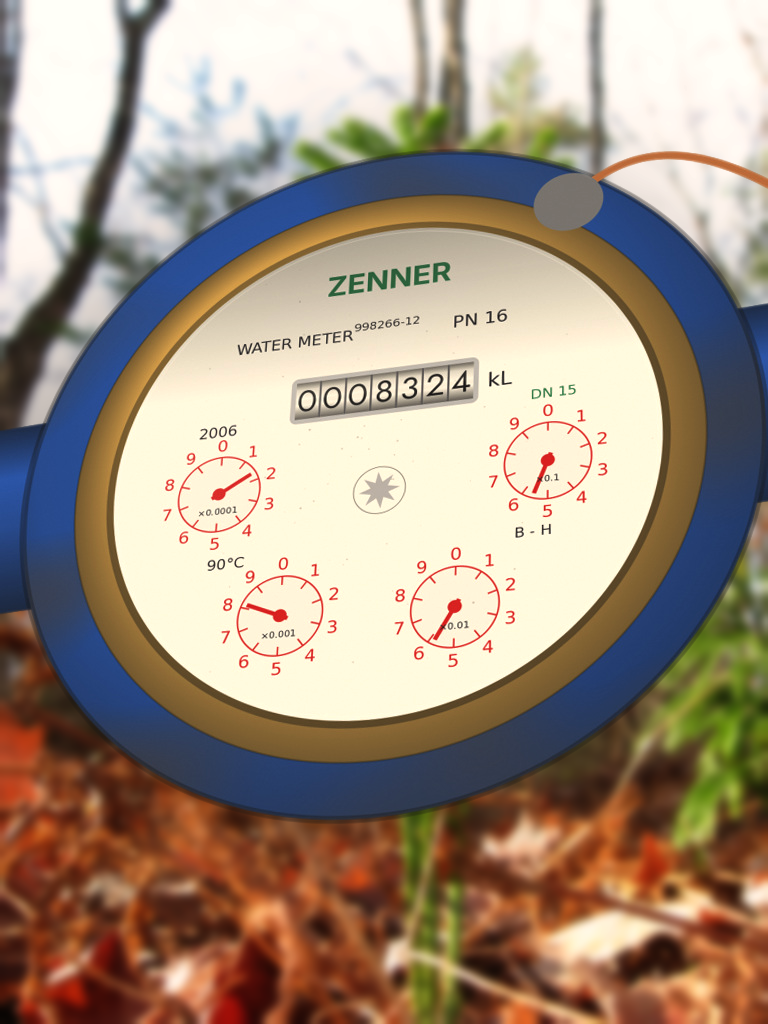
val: 8324.5581
